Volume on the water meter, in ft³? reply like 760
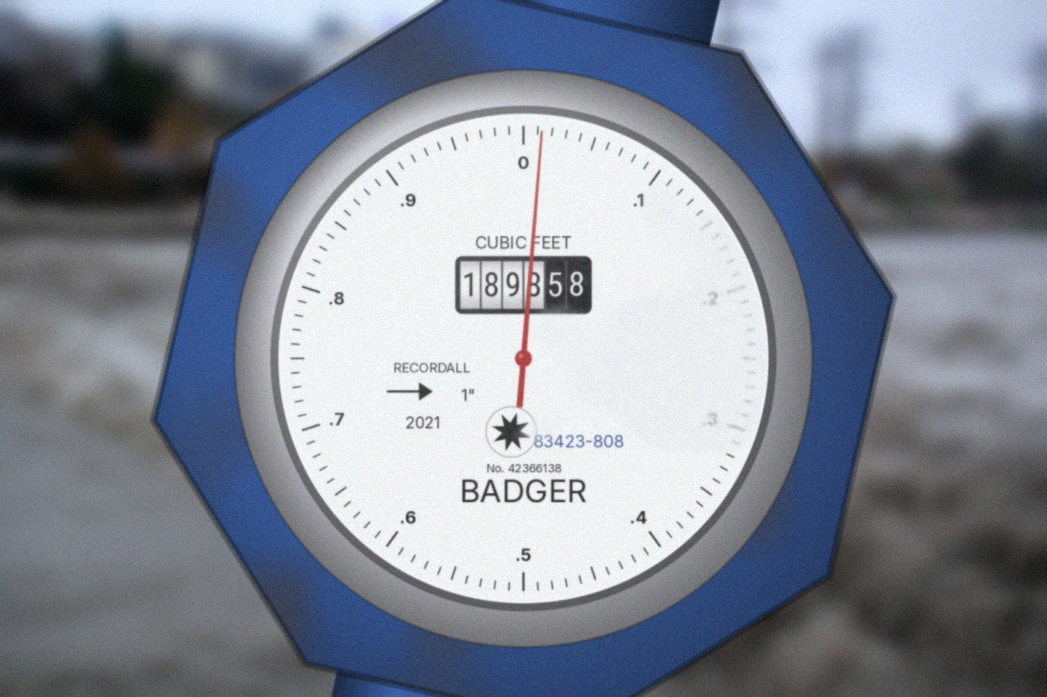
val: 189858.01
